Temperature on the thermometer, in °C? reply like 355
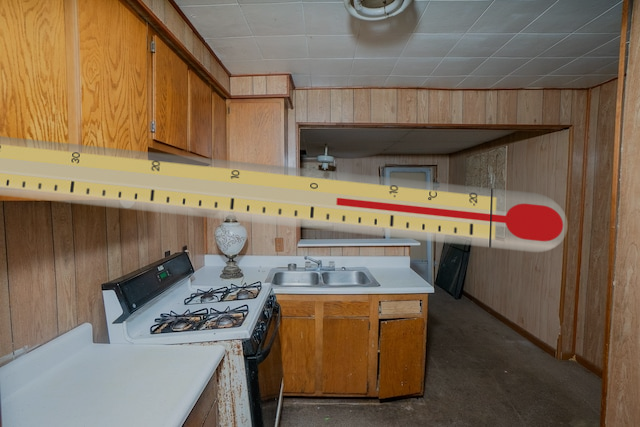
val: -3
